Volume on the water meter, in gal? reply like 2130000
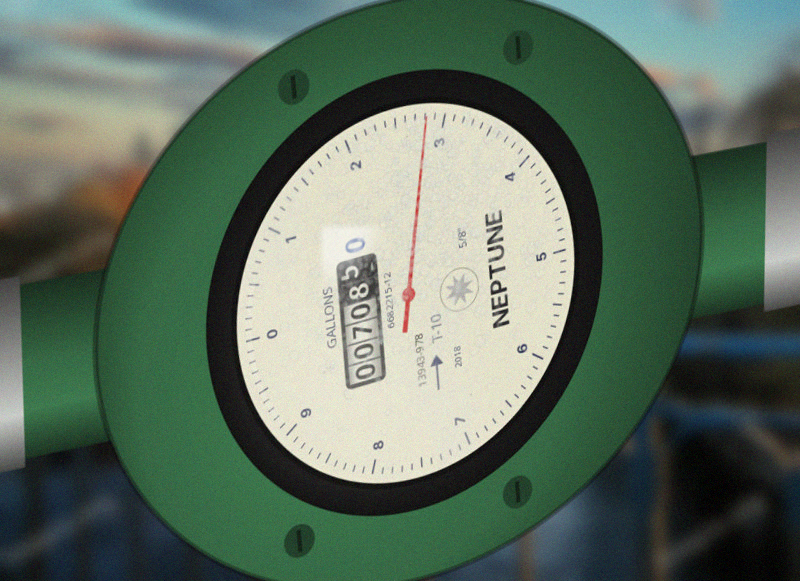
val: 70852.8
